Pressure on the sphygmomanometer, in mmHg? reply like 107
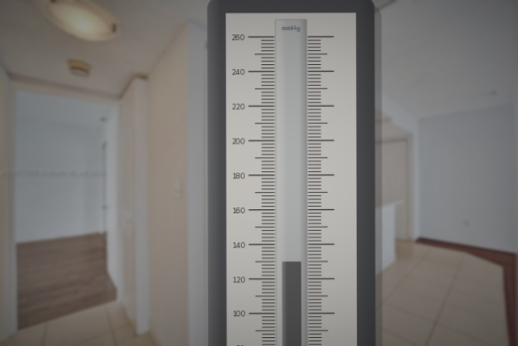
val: 130
